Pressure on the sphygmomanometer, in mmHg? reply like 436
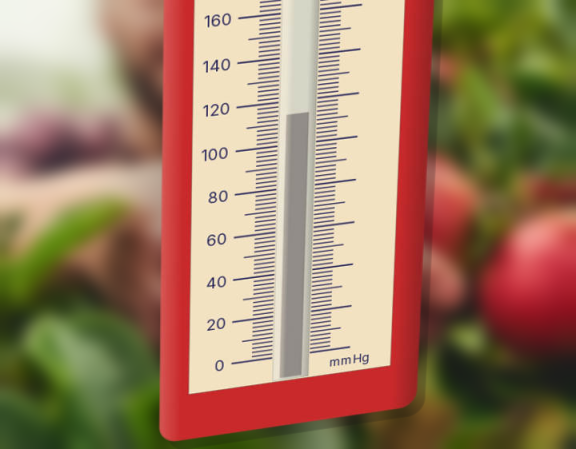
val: 114
